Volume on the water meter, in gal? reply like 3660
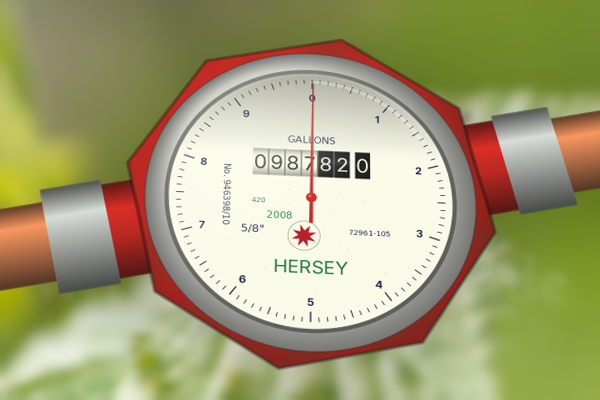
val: 987820.0
